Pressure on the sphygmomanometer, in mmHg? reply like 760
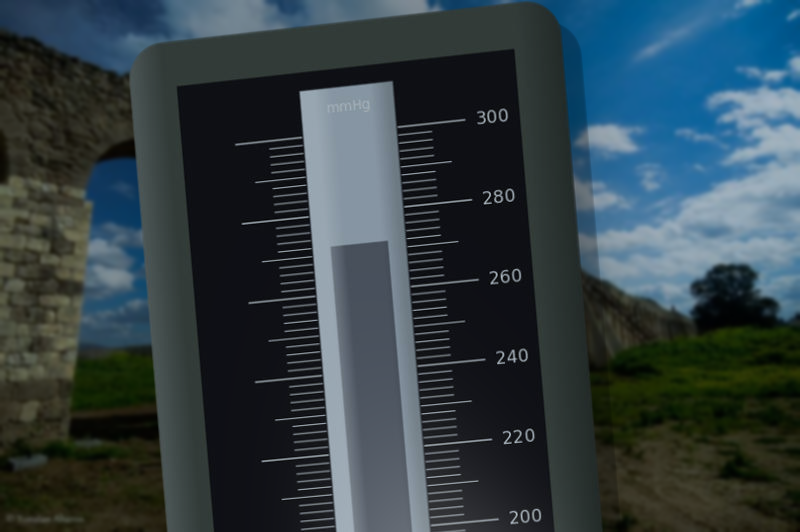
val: 272
